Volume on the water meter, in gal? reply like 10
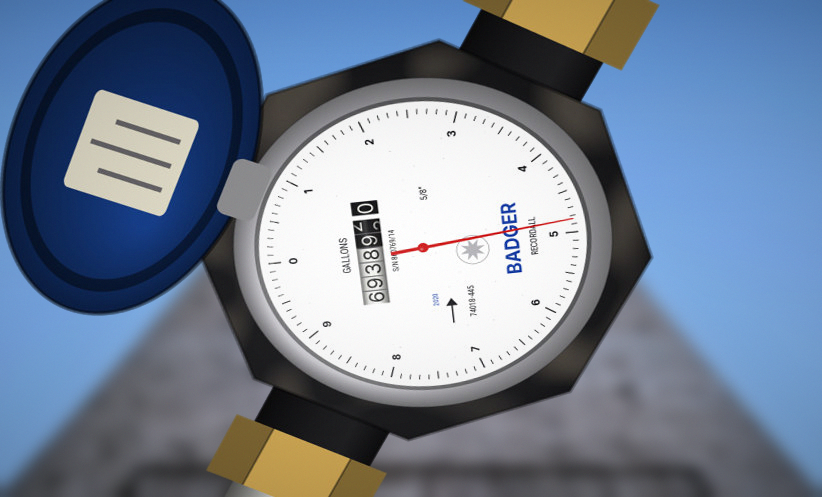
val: 6938924.8
